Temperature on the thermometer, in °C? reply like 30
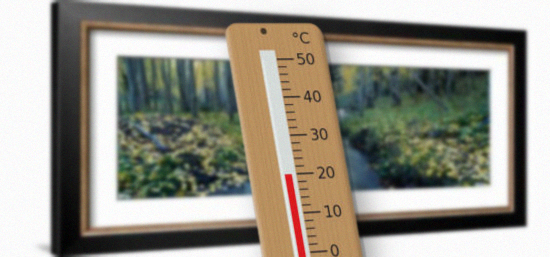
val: 20
